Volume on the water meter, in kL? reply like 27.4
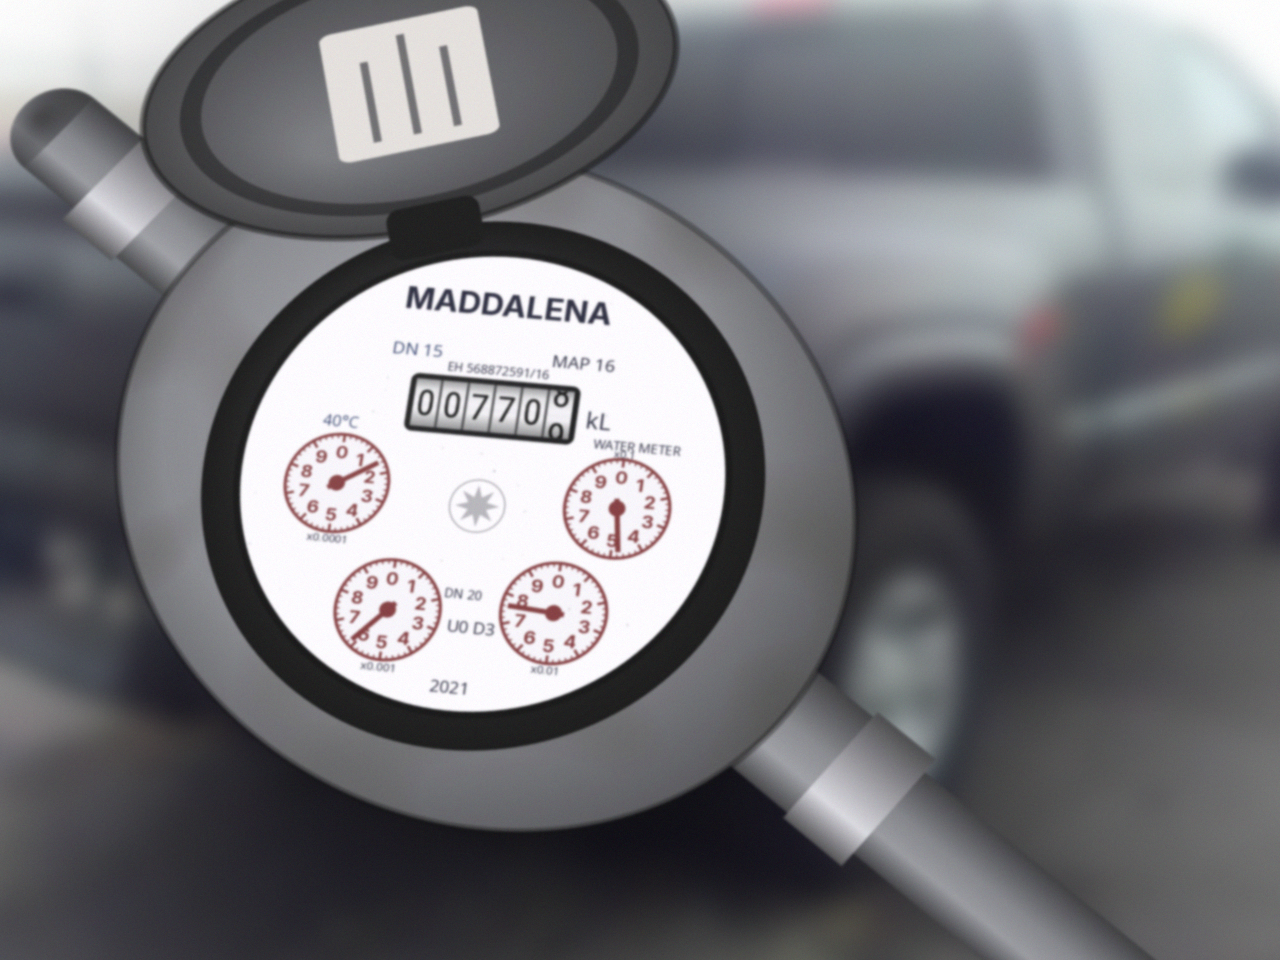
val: 7708.4761
